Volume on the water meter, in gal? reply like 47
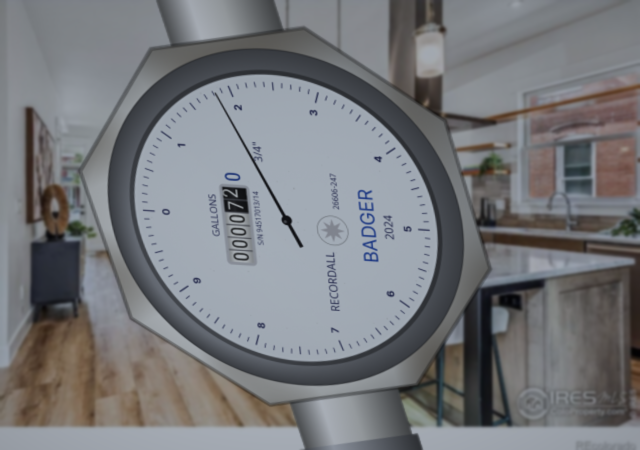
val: 721.8
